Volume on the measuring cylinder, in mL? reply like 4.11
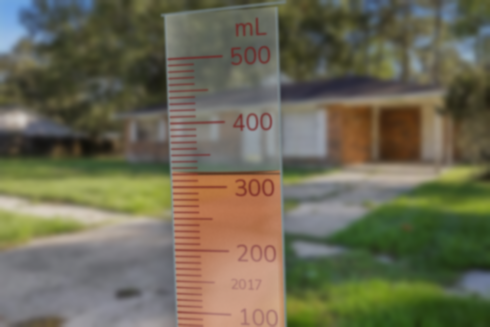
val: 320
